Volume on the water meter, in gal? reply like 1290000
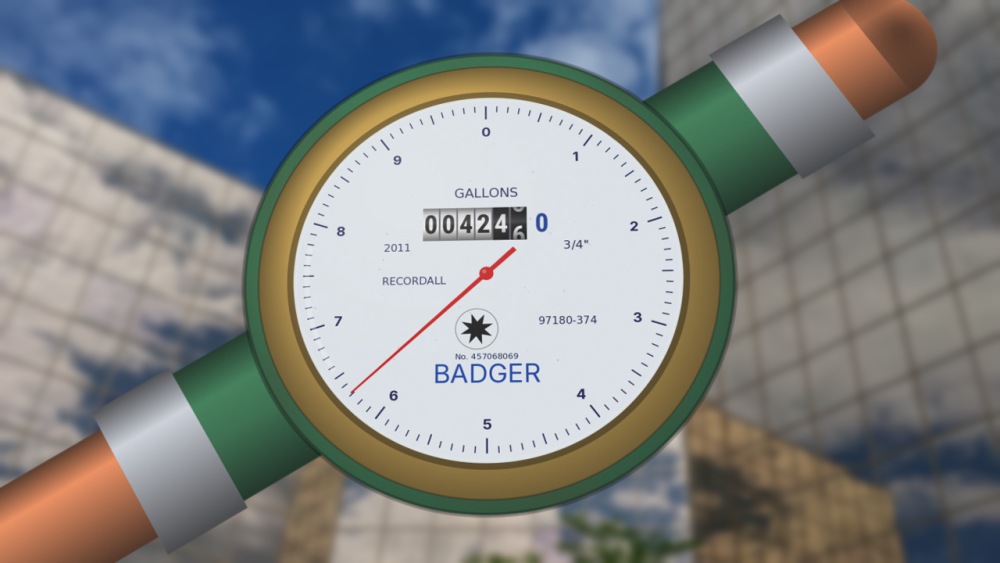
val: 42456.3
